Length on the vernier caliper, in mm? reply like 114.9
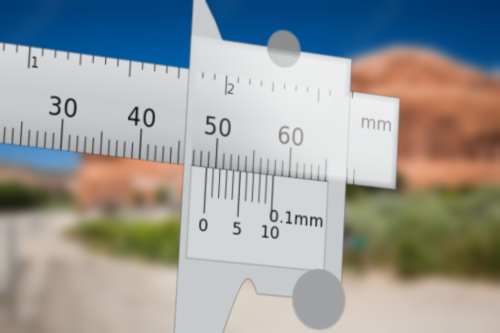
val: 48.8
